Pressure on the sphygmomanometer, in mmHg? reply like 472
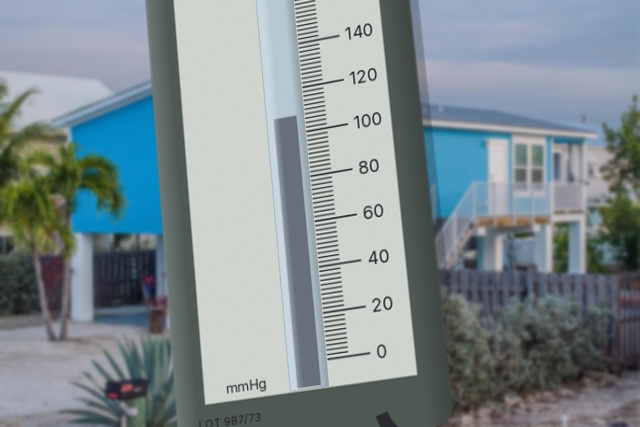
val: 108
